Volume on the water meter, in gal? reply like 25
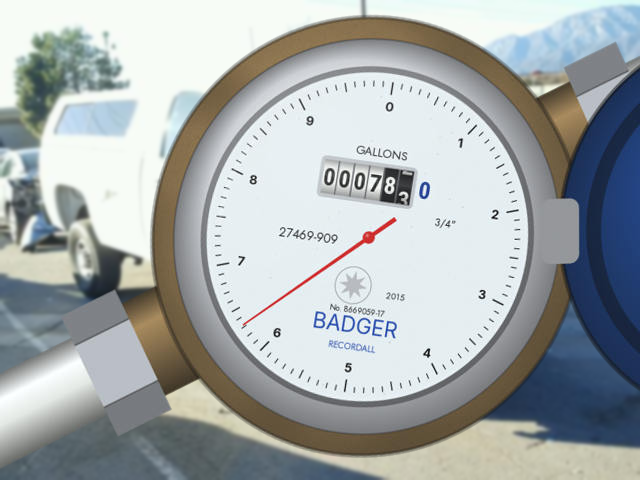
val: 7826.3
